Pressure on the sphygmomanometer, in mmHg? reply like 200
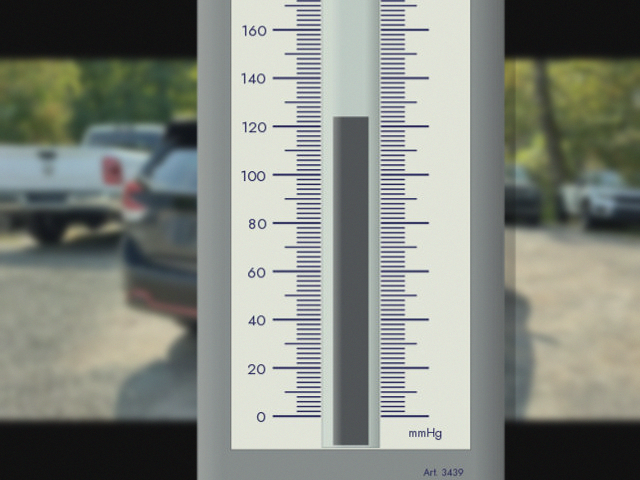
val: 124
